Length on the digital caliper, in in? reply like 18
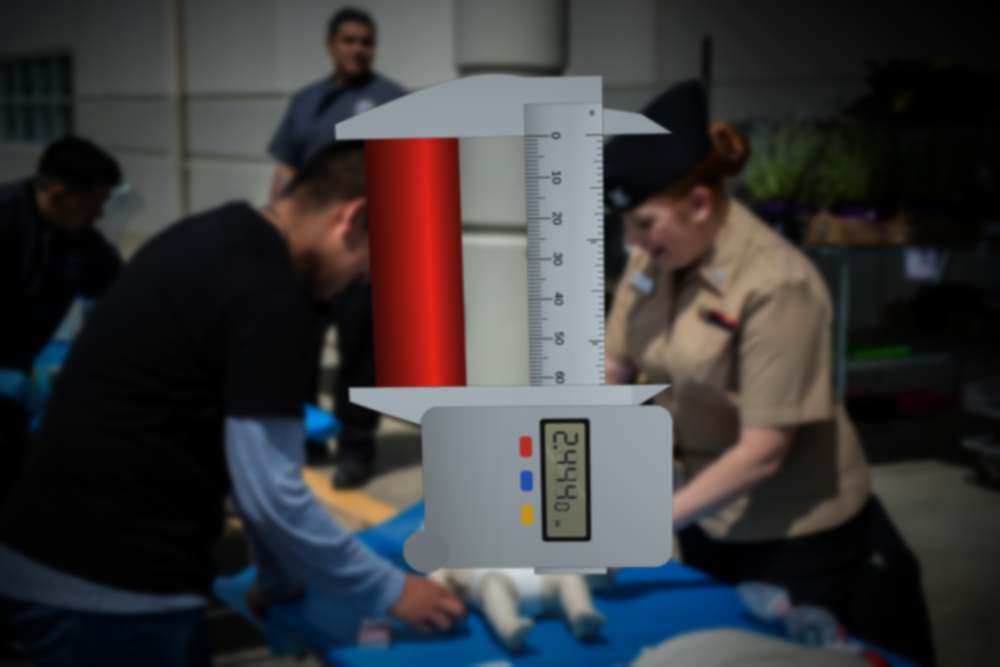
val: 2.4440
